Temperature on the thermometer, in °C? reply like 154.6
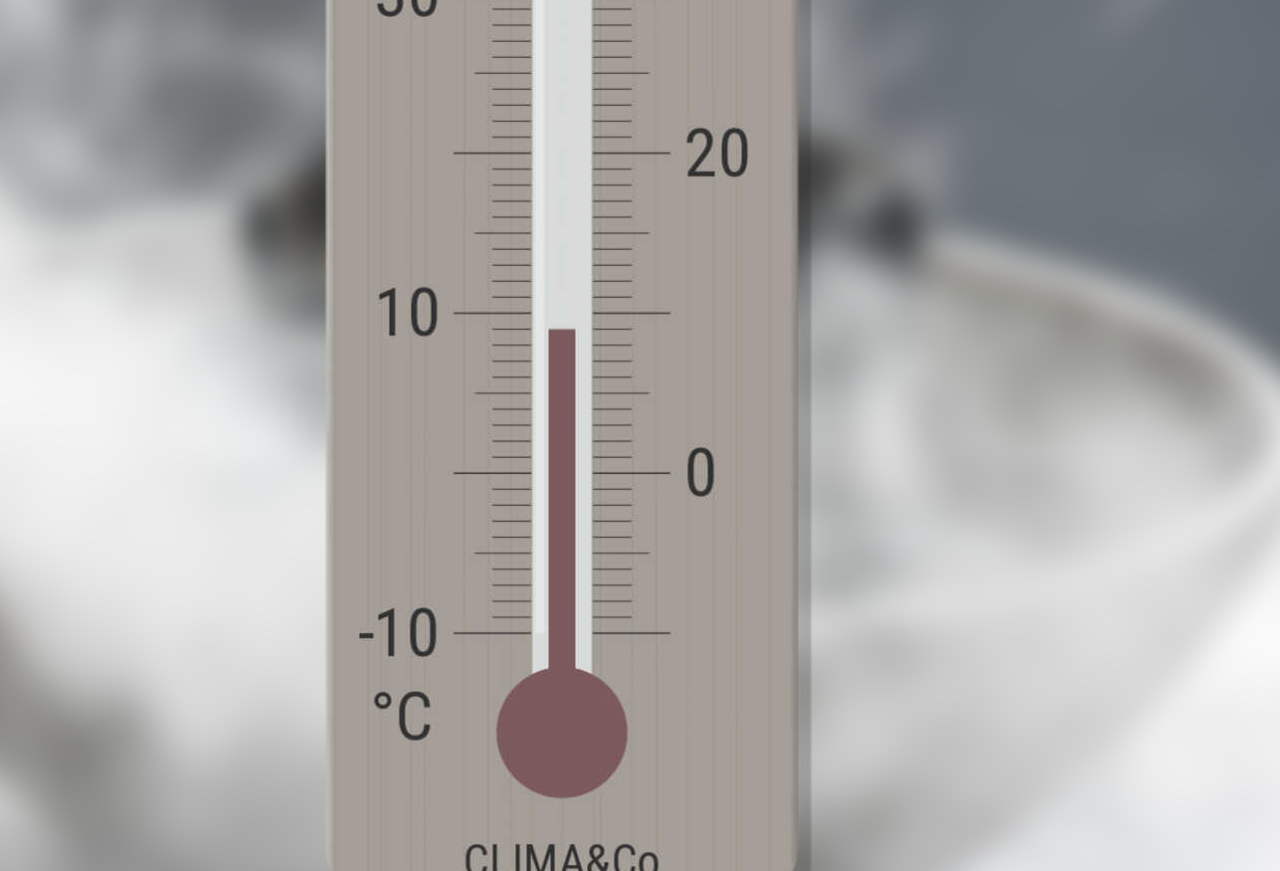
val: 9
